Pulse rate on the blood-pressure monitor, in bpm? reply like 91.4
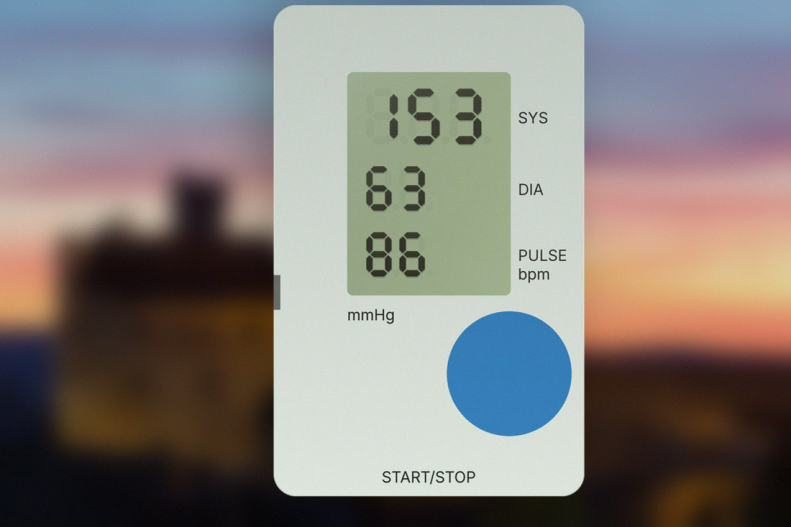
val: 86
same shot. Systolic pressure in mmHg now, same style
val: 153
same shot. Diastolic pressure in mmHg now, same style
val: 63
